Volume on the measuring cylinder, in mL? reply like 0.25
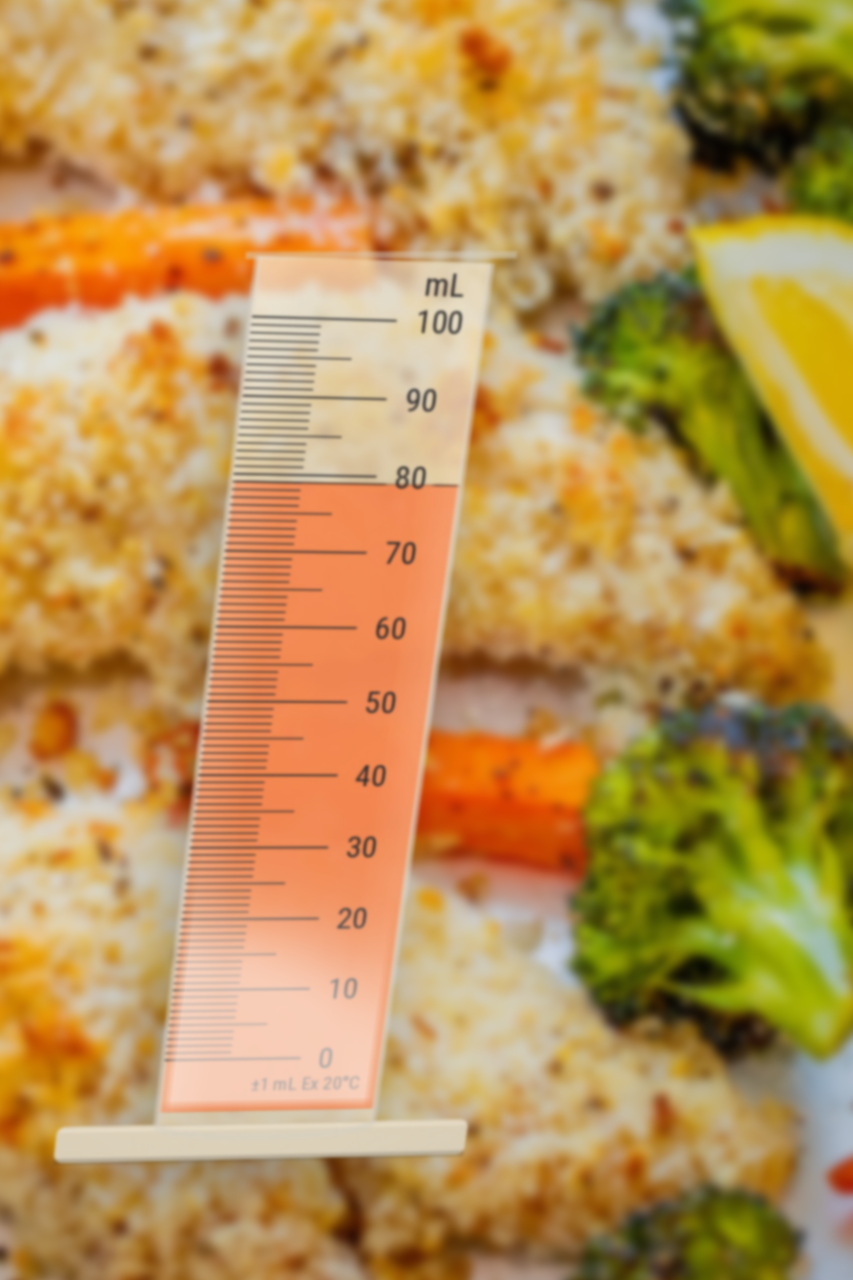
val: 79
